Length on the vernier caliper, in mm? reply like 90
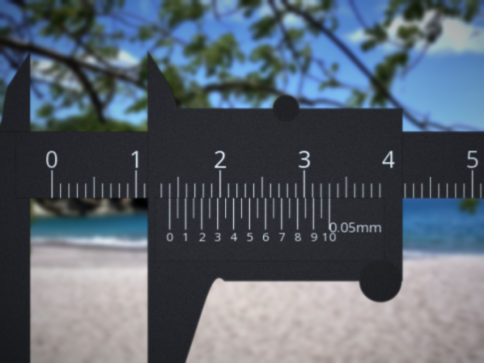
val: 14.0
